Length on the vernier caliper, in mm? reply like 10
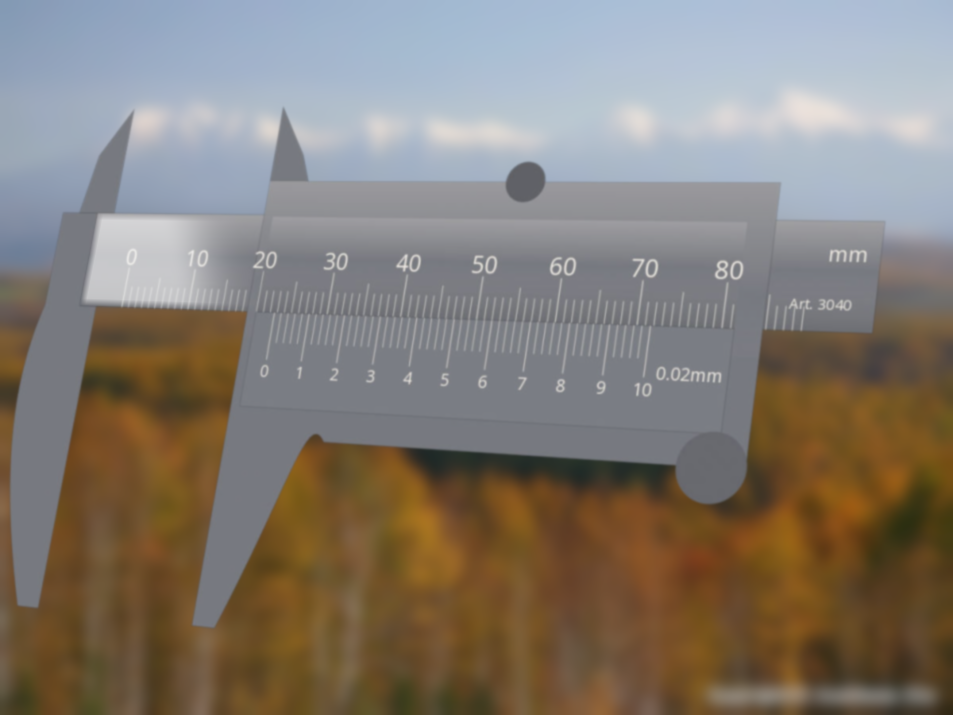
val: 22.6
